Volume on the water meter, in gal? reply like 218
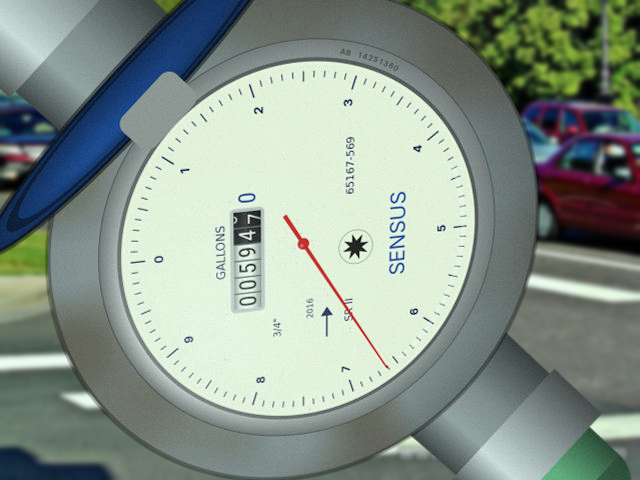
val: 59466.6
